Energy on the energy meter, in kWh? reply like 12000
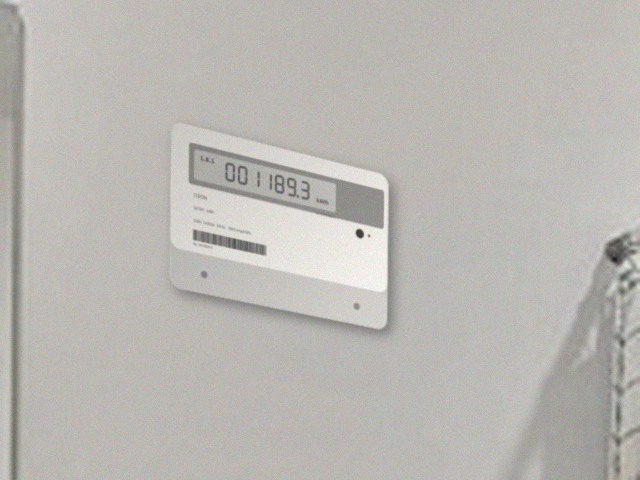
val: 1189.3
